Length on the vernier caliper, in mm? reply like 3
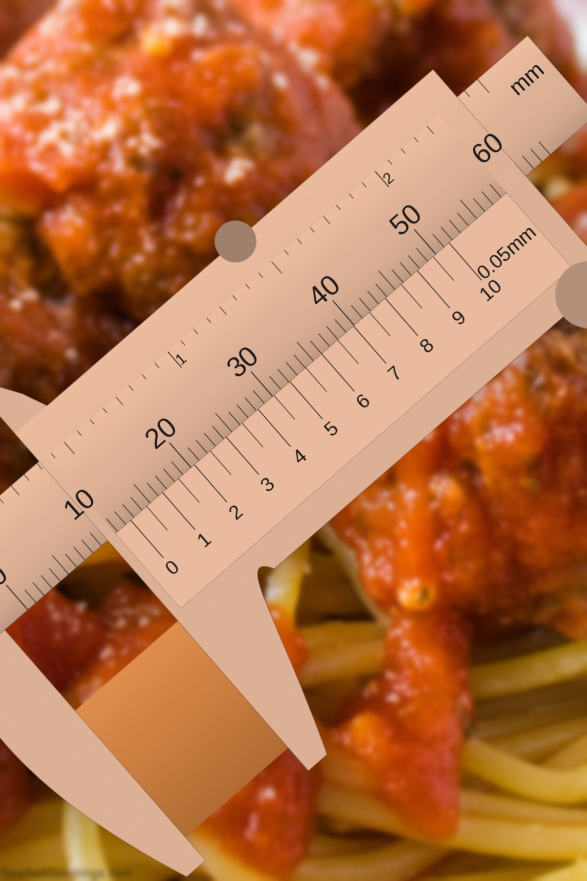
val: 12.6
